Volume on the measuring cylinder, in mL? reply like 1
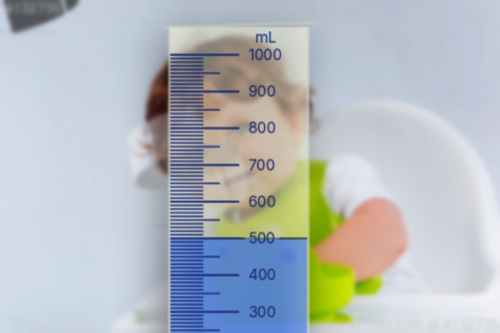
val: 500
